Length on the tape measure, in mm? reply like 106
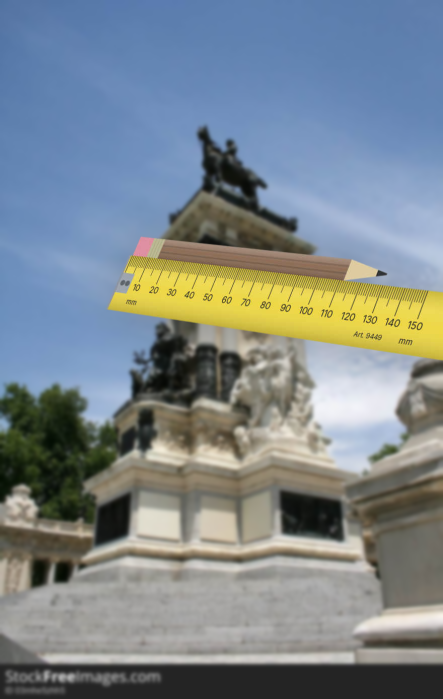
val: 130
